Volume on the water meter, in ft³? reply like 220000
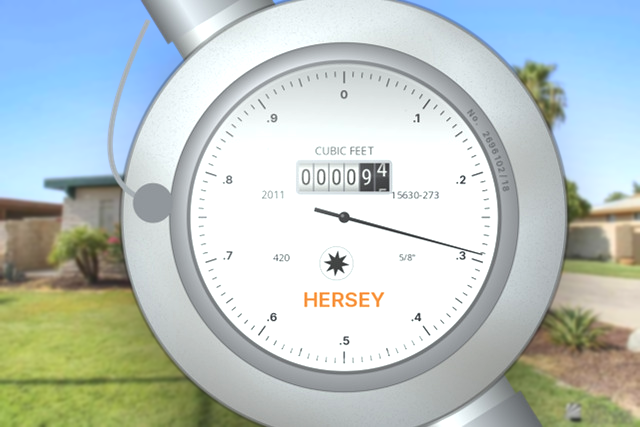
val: 94.29
